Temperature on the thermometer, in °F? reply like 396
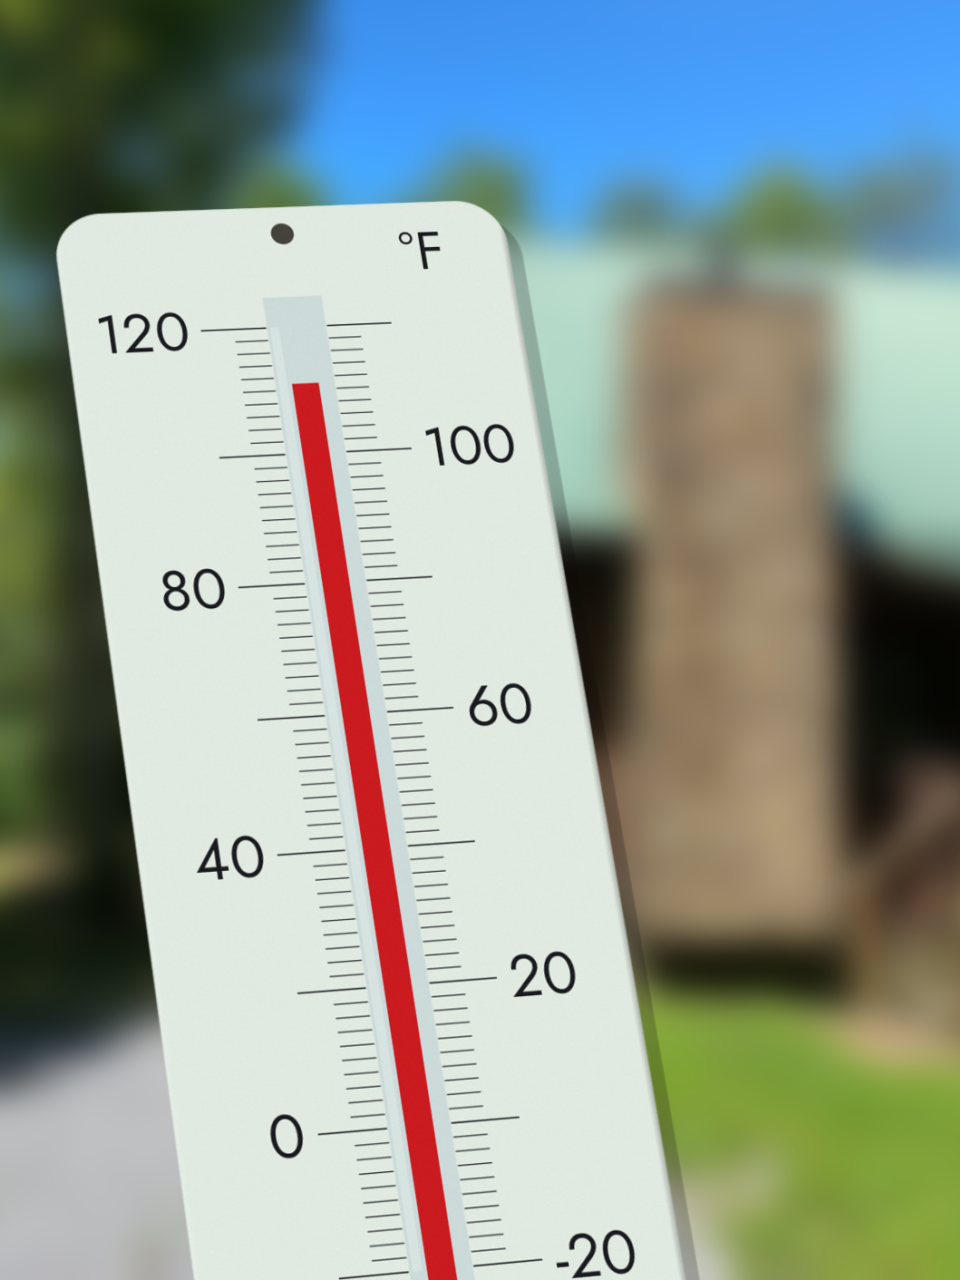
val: 111
